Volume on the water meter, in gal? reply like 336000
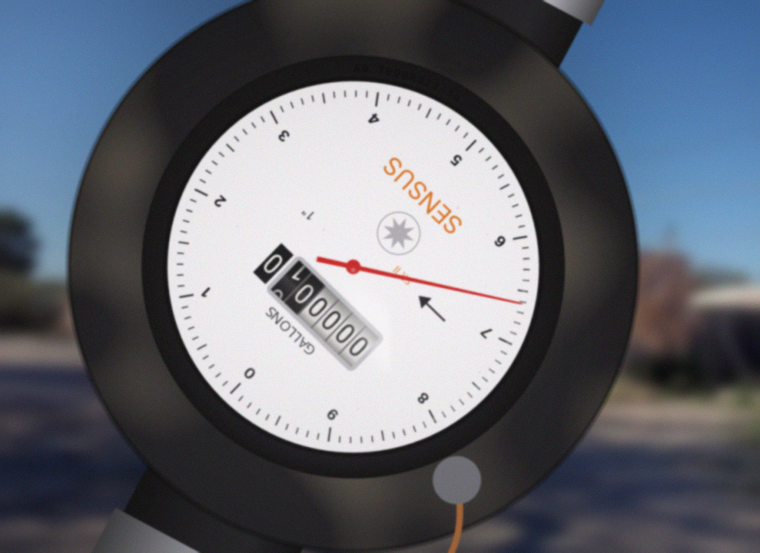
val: 6.6
